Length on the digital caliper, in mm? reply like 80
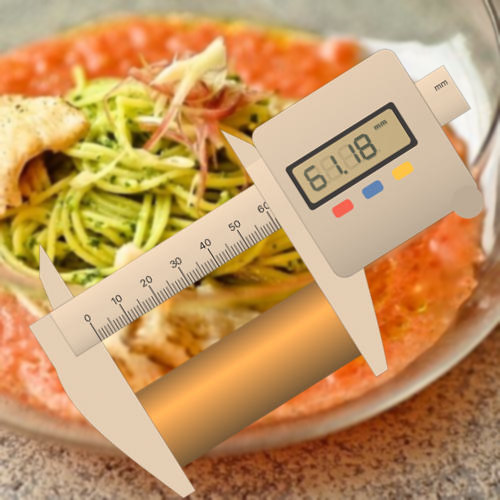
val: 61.18
